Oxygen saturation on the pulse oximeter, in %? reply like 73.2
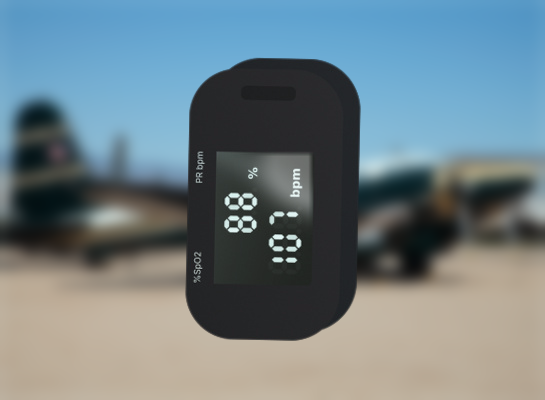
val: 88
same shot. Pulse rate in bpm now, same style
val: 107
